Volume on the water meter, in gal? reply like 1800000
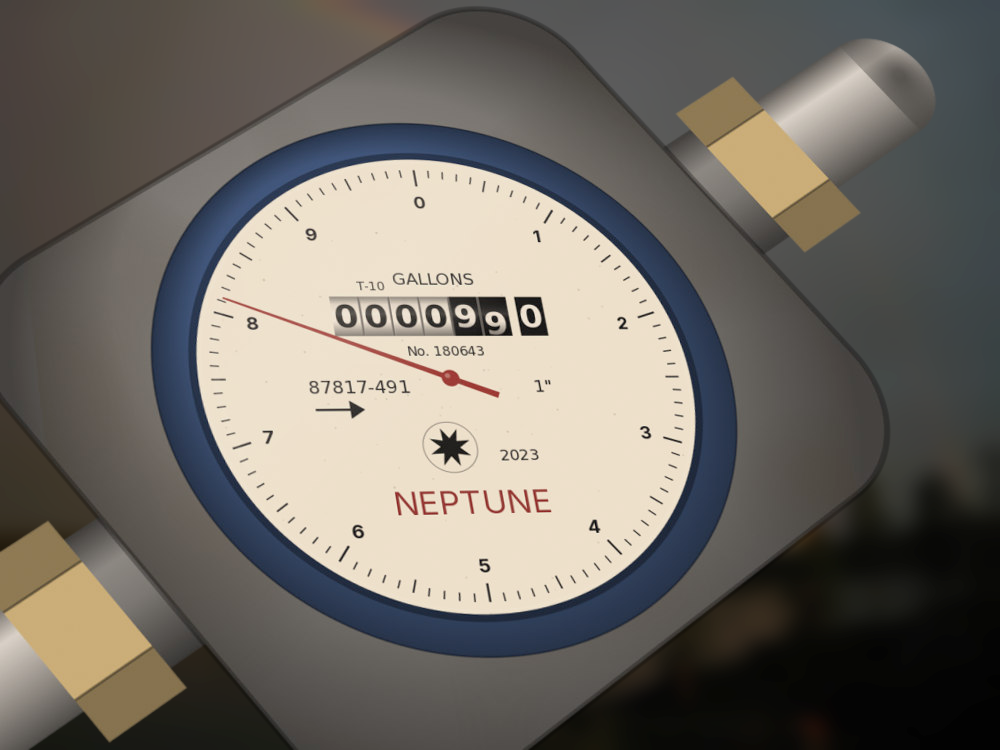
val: 988.1
